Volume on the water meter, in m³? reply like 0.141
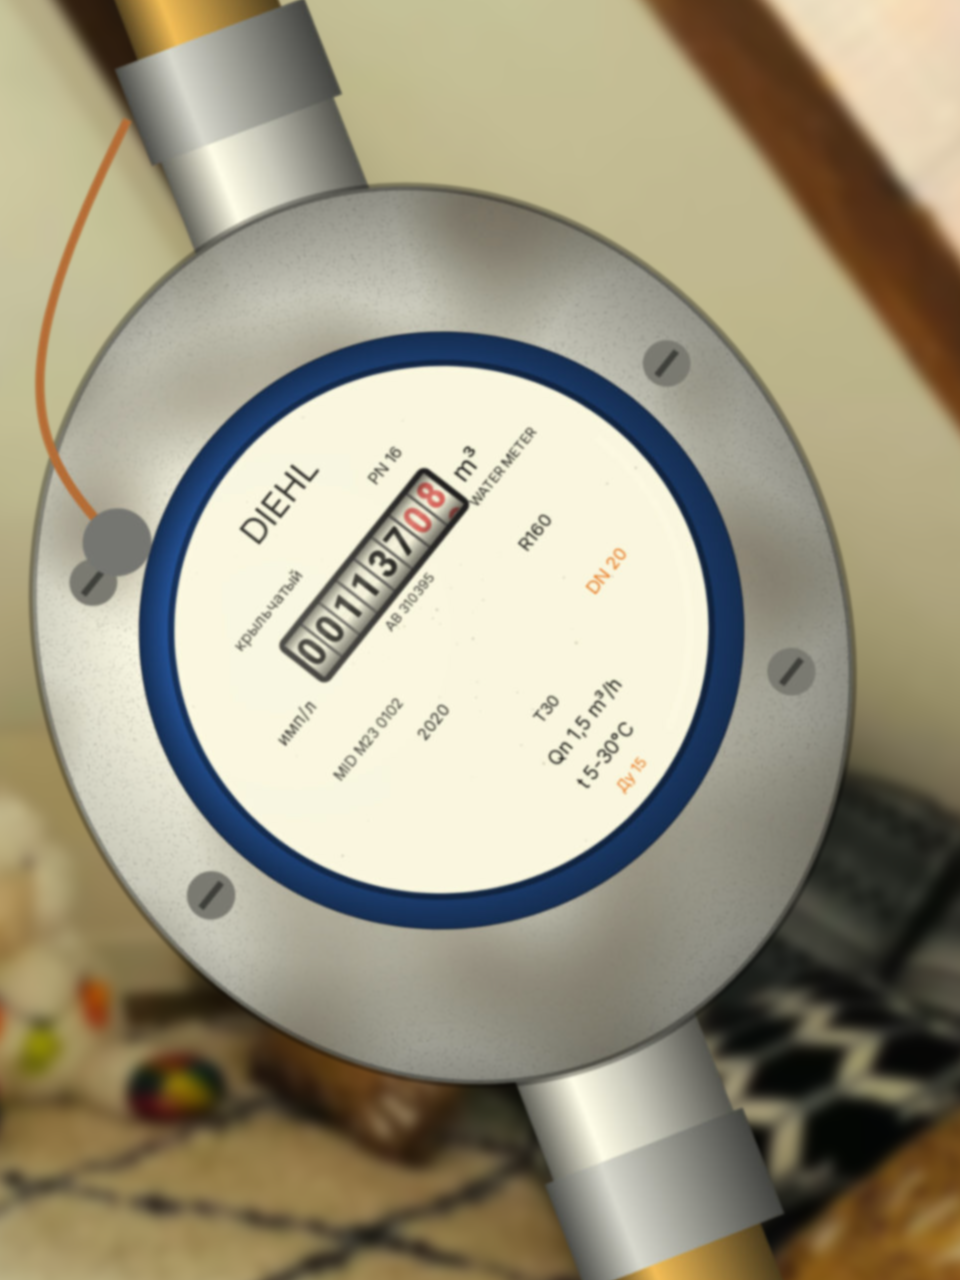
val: 1137.08
